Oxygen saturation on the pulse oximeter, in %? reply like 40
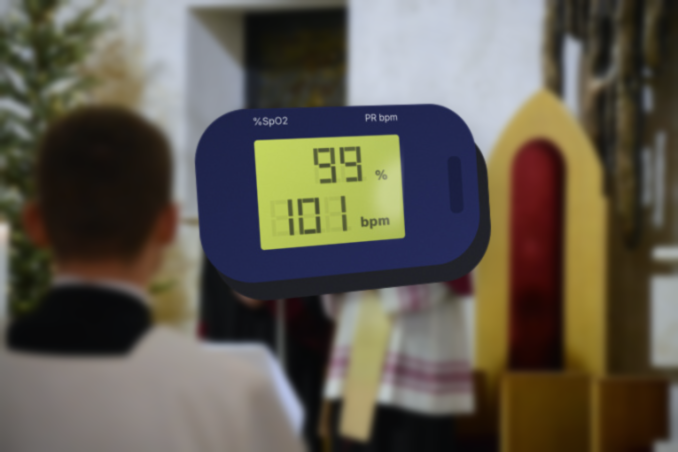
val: 99
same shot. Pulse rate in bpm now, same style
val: 101
